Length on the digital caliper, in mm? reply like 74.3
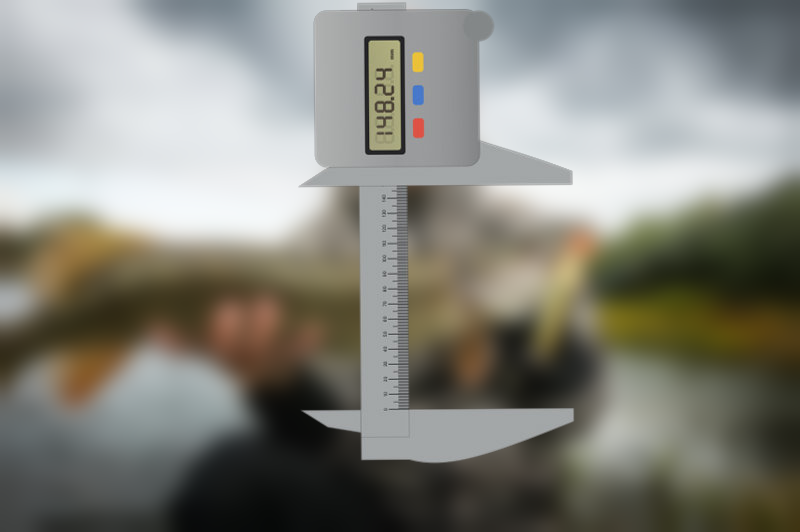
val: 148.24
